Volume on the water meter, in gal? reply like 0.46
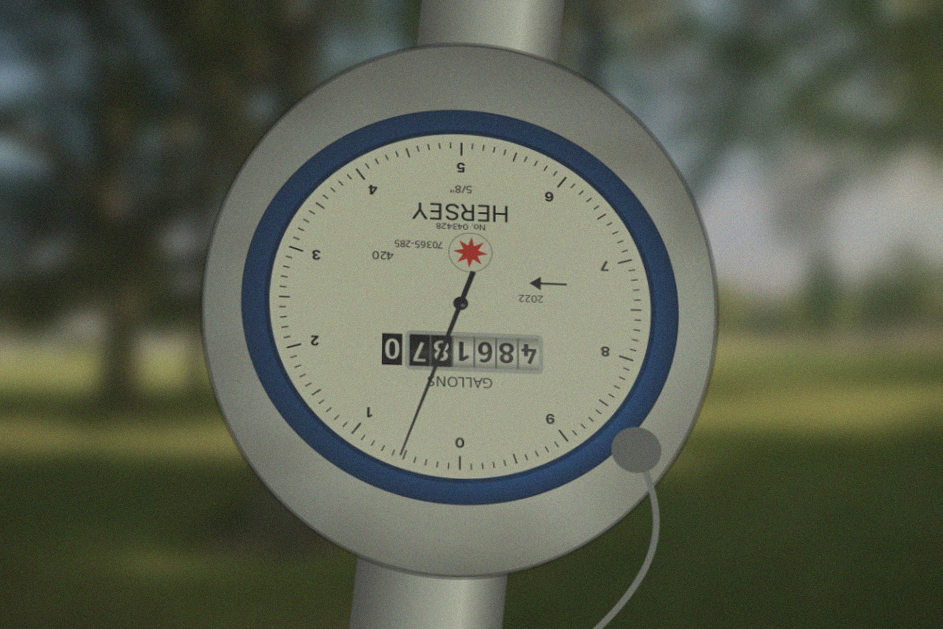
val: 4861870.5
